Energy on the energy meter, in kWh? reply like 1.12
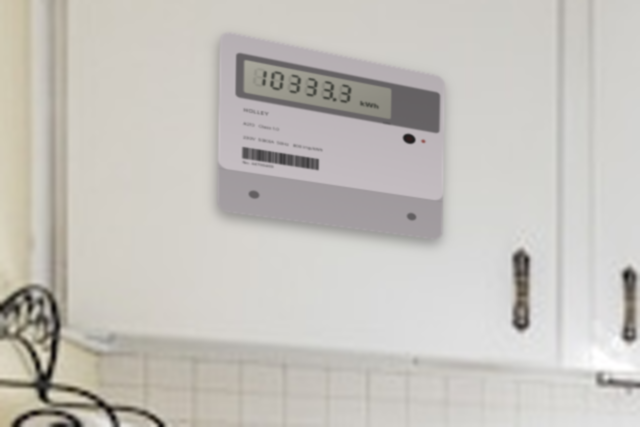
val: 10333.3
